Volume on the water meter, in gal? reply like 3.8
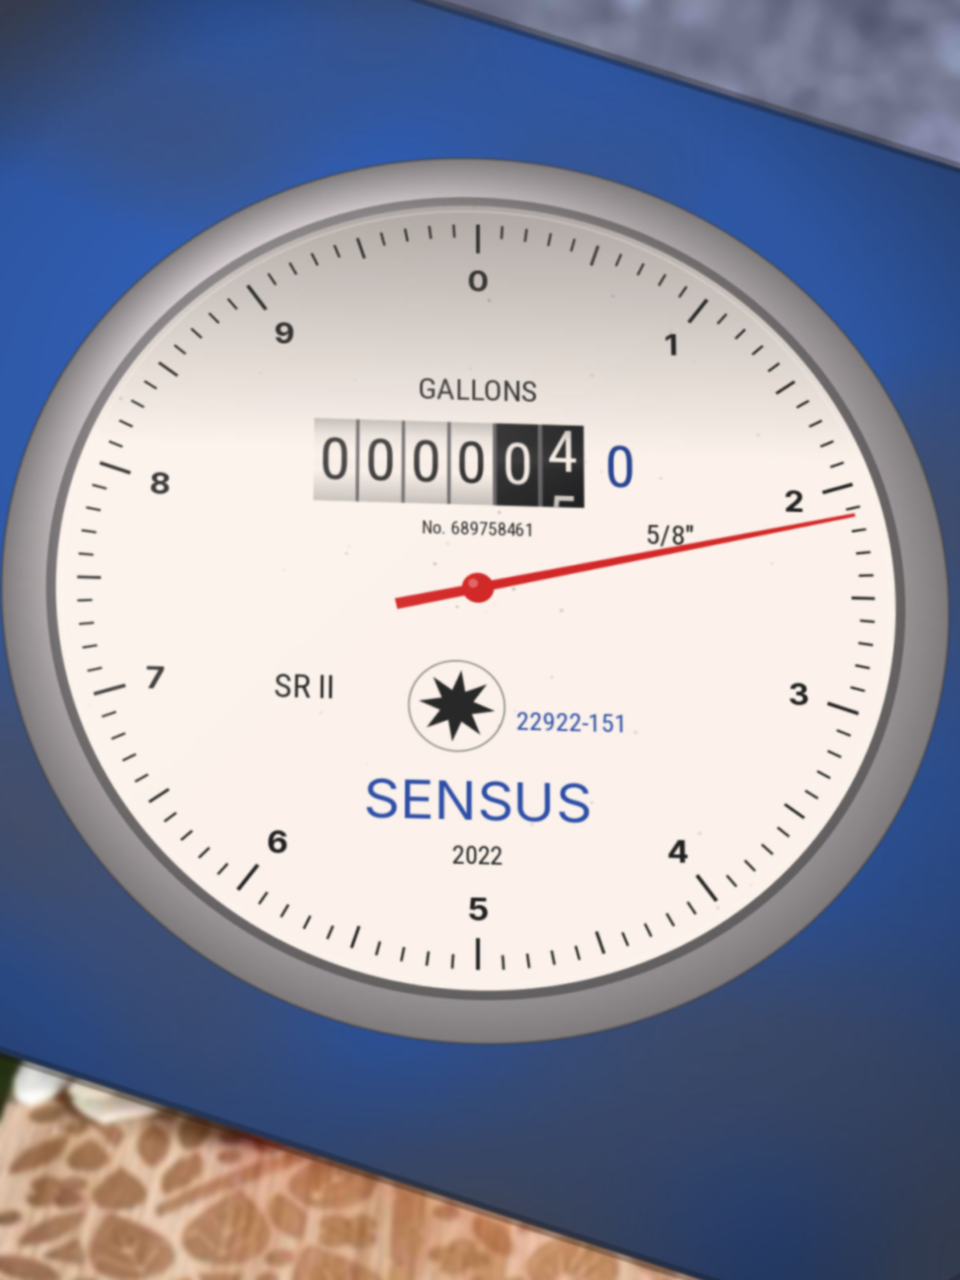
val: 42.1
